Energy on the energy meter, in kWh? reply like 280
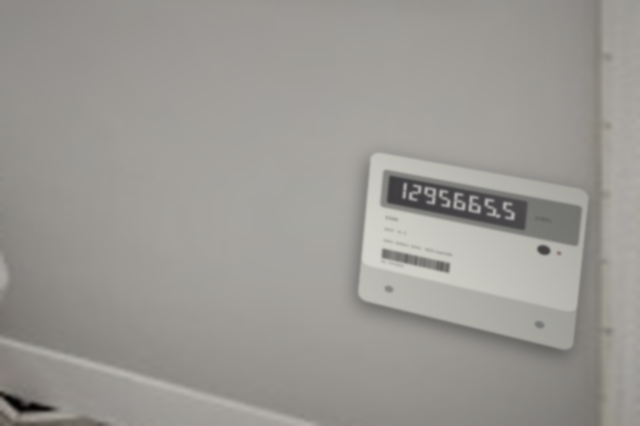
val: 1295665.5
